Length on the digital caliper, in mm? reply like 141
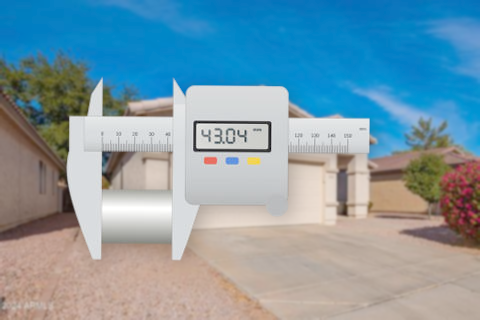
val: 43.04
